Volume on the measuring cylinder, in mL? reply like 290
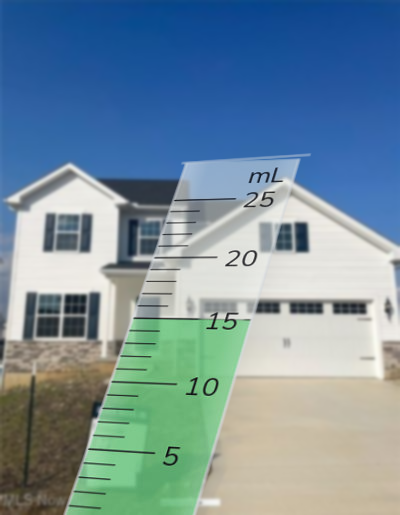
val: 15
